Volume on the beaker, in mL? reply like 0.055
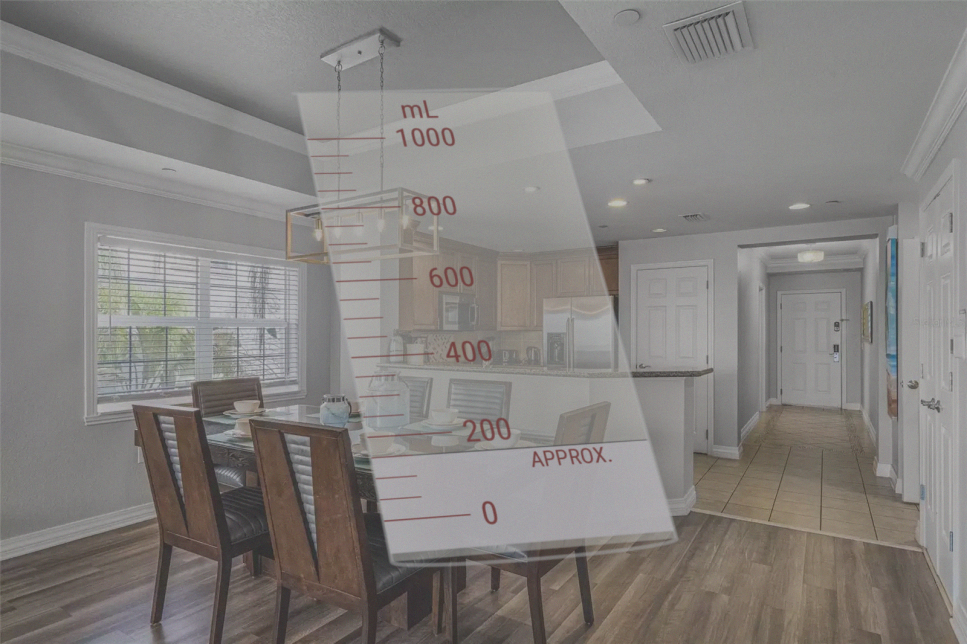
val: 150
